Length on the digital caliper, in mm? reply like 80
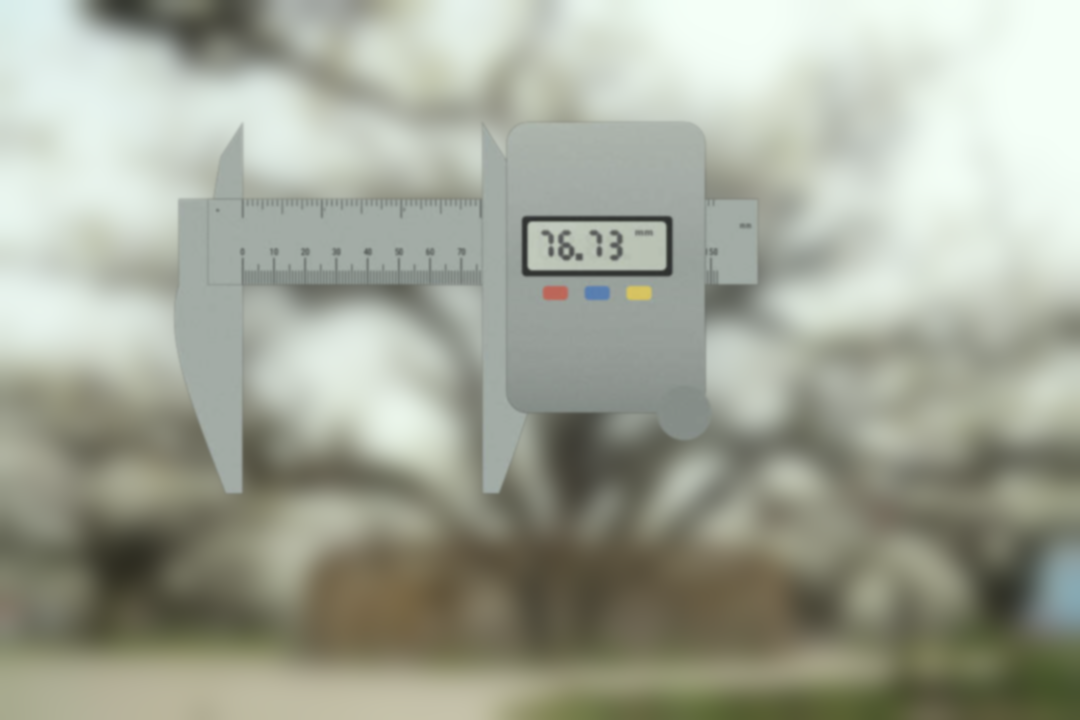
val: 76.73
